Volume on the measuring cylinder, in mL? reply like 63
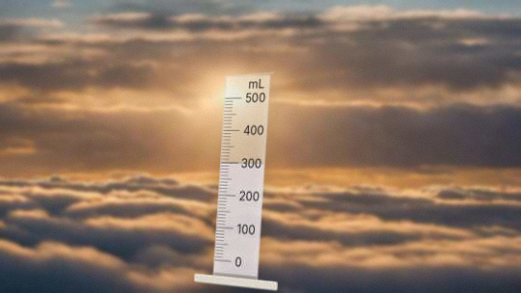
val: 300
